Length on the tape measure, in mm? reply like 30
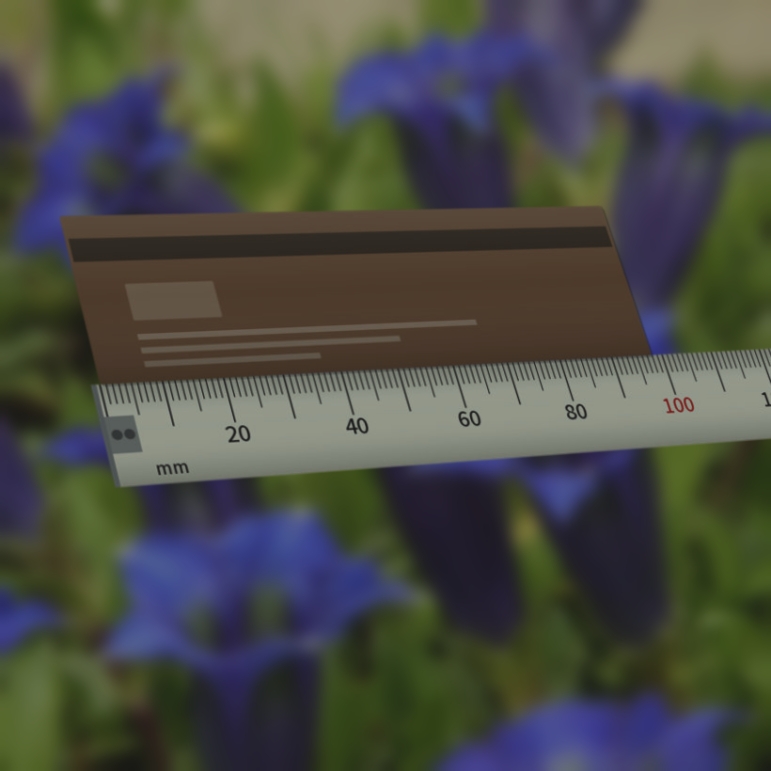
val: 98
